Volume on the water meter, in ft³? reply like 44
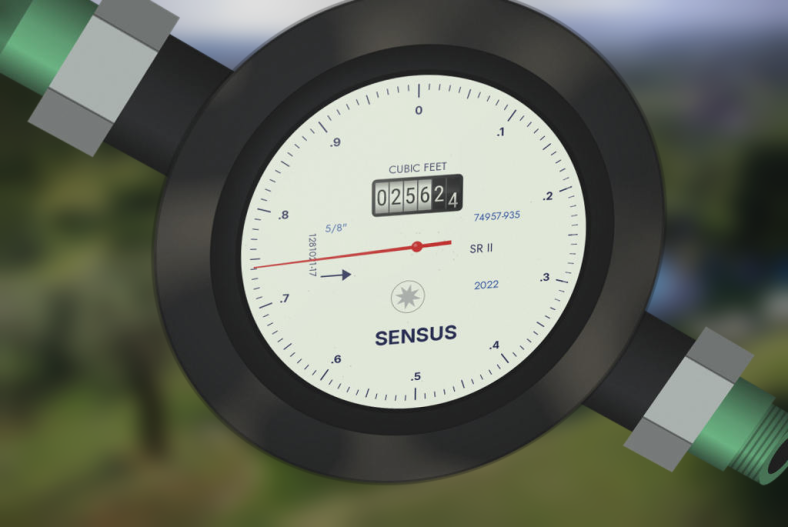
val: 25623.74
